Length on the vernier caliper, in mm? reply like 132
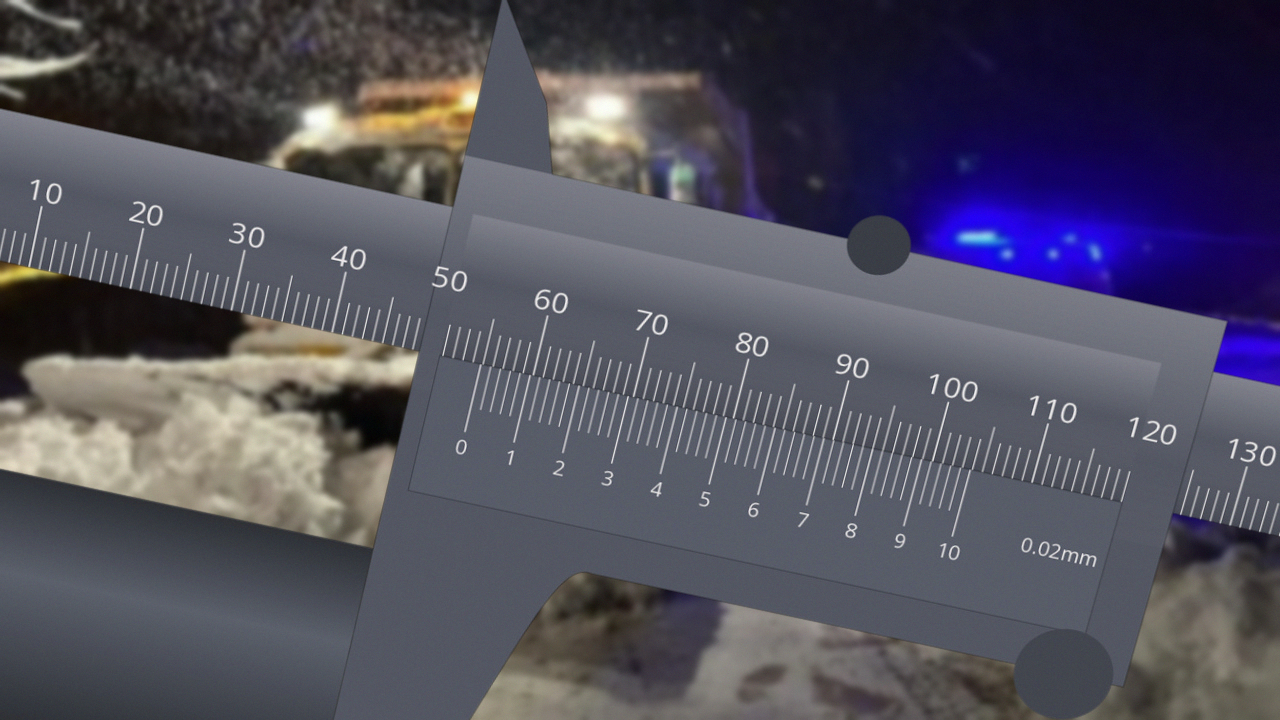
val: 54.8
